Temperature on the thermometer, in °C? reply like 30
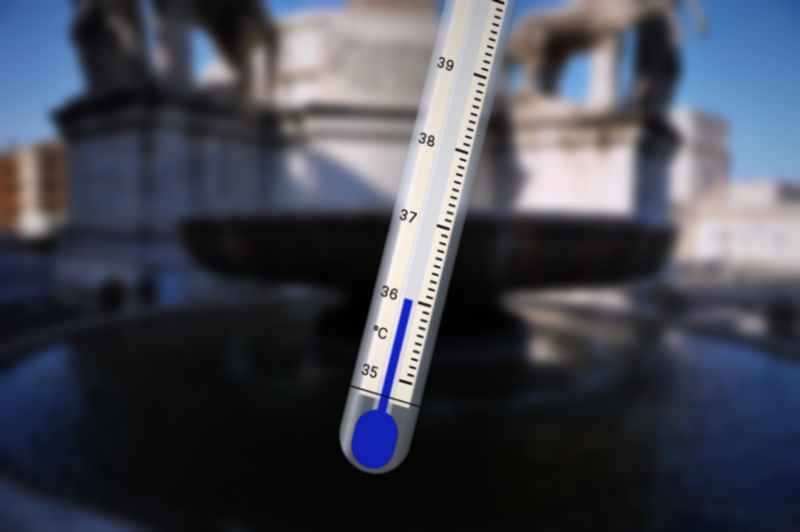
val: 36
